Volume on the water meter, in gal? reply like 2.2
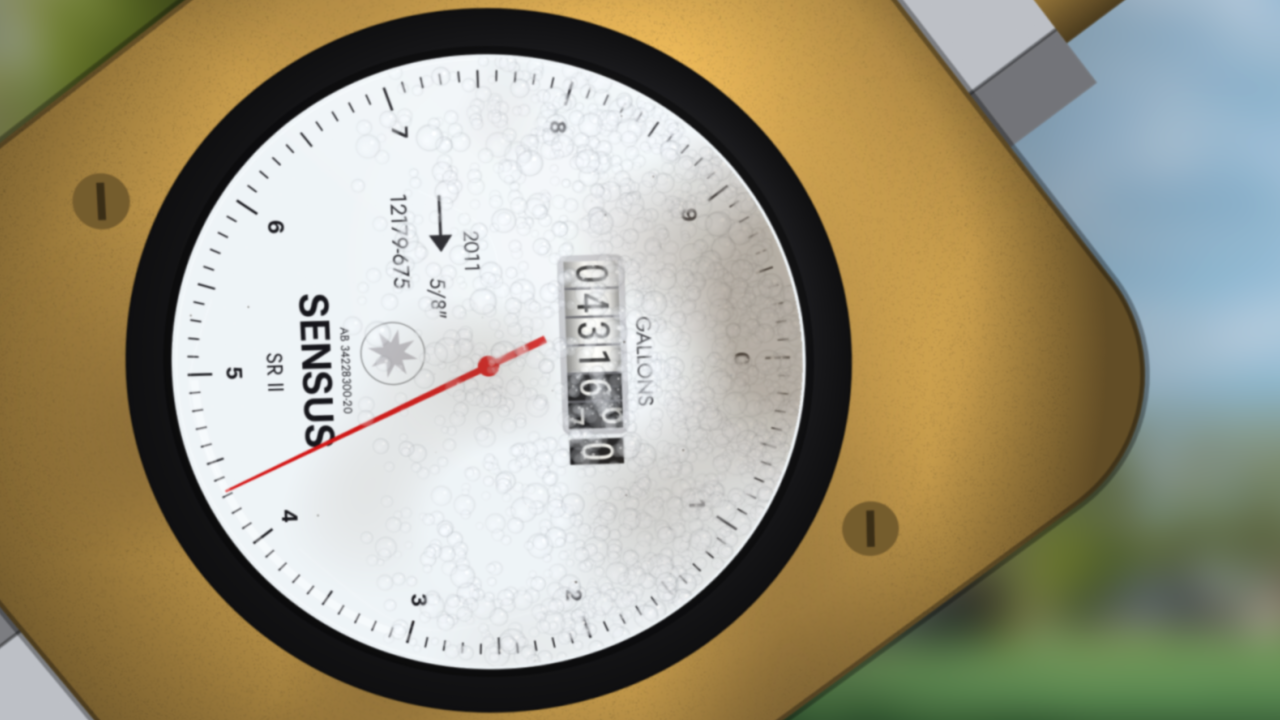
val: 431664.3
